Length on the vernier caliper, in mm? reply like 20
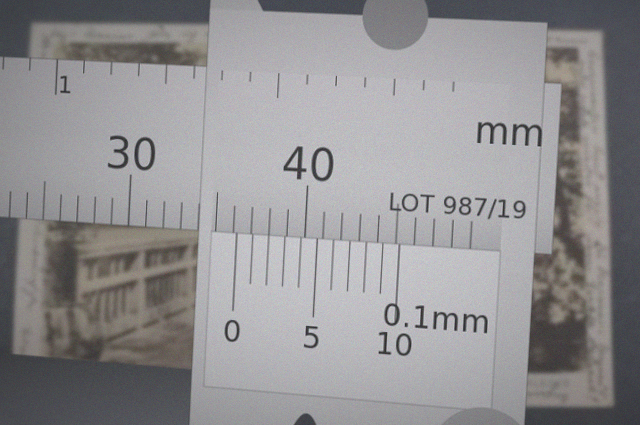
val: 36.2
